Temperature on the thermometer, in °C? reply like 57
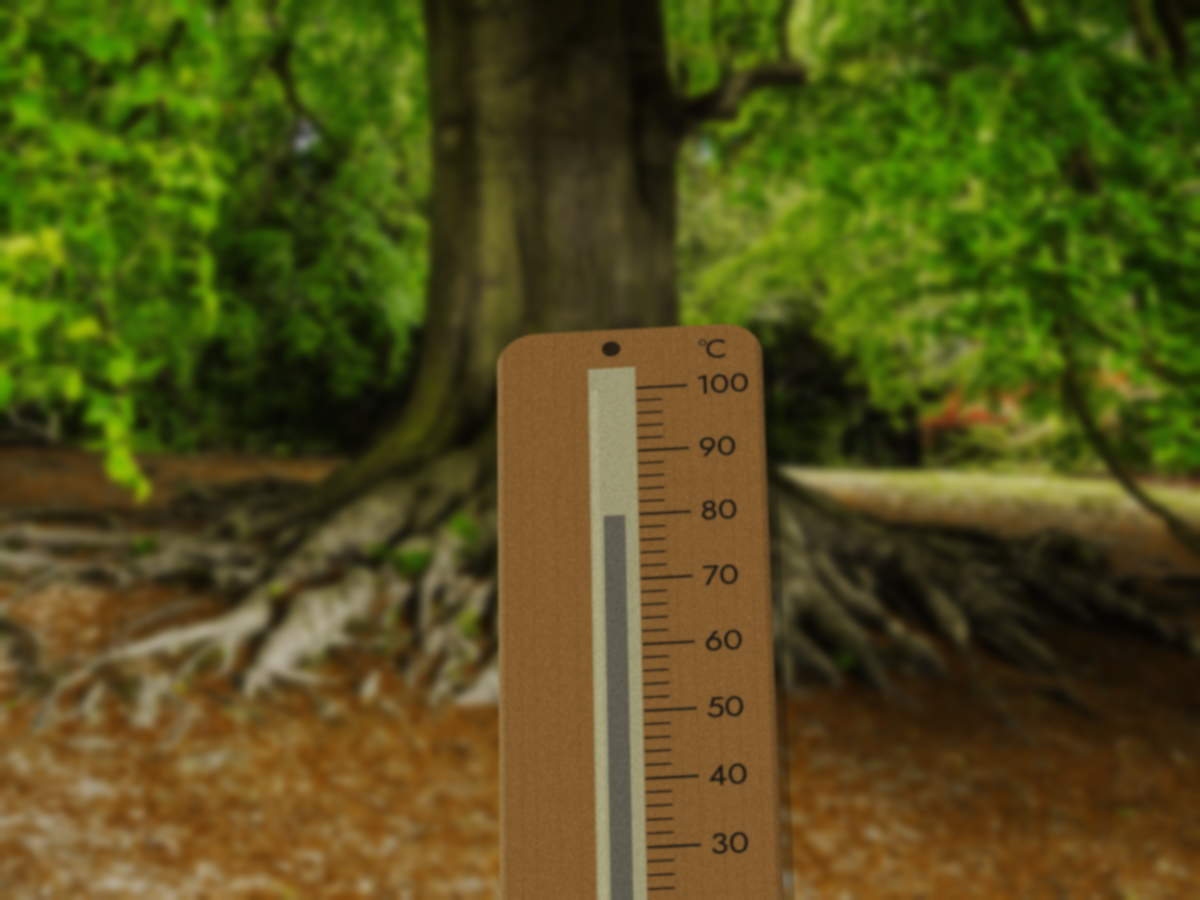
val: 80
